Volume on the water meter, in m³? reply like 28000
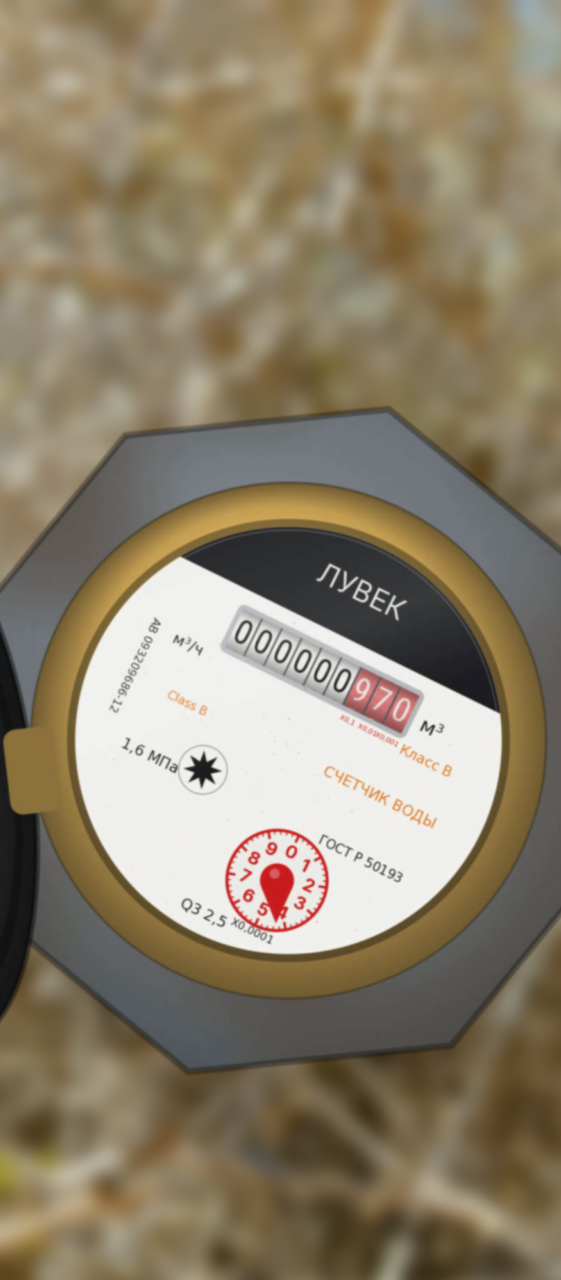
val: 0.9704
